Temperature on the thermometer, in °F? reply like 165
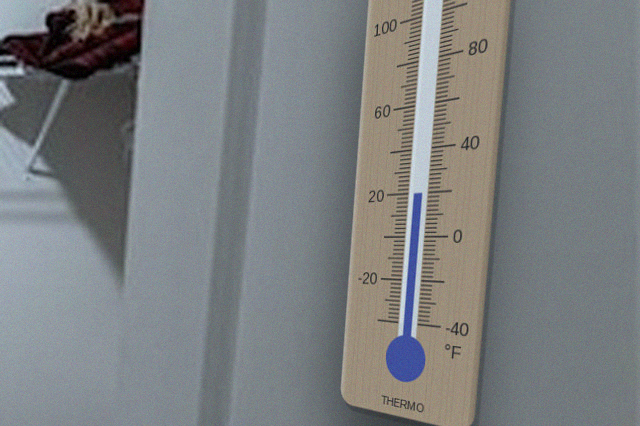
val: 20
